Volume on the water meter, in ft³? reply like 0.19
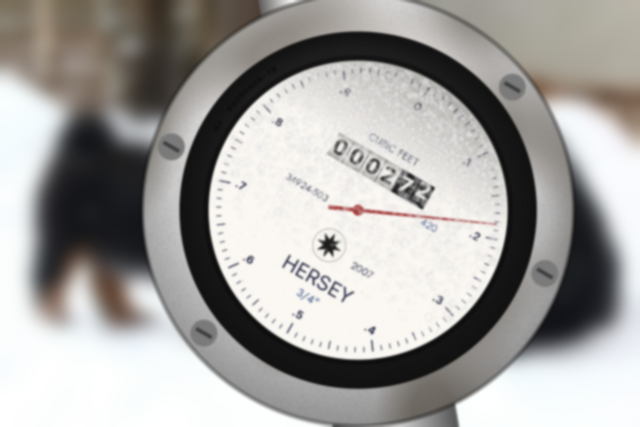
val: 272.18
